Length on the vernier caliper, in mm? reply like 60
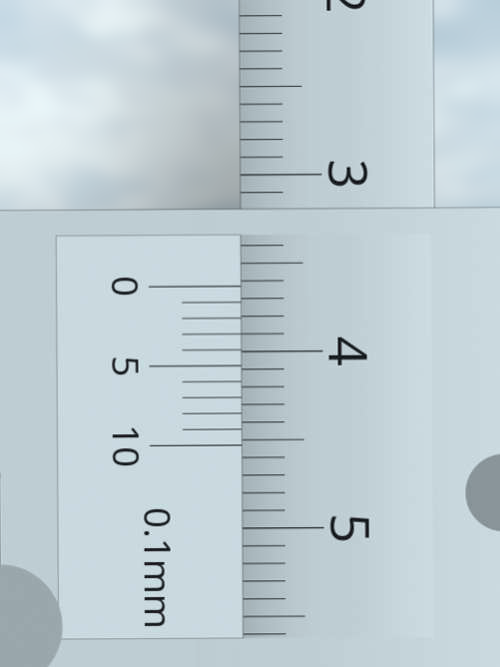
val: 36.3
